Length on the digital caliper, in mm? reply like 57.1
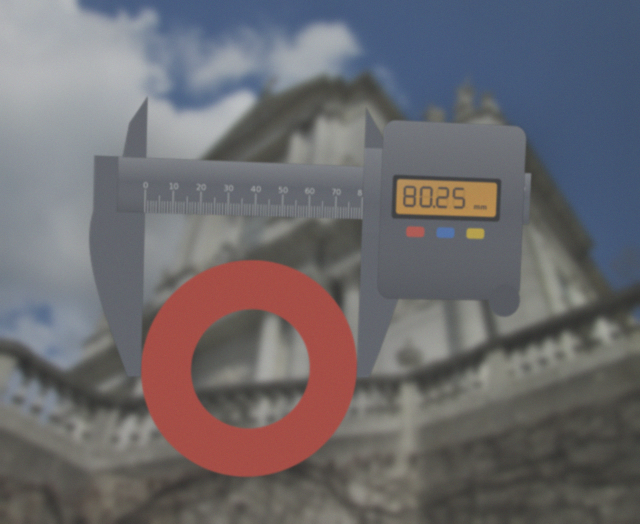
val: 80.25
